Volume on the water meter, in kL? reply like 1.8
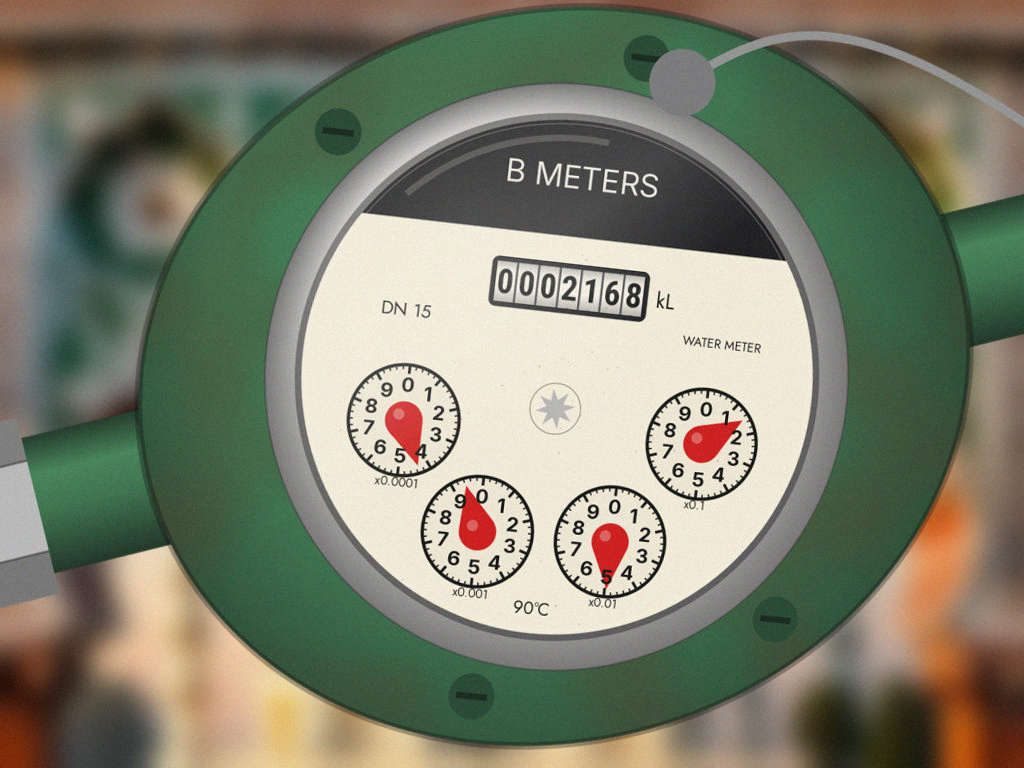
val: 2168.1494
